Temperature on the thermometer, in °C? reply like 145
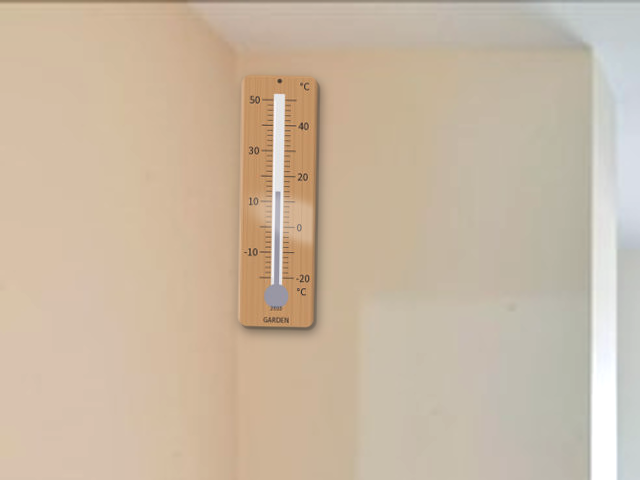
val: 14
